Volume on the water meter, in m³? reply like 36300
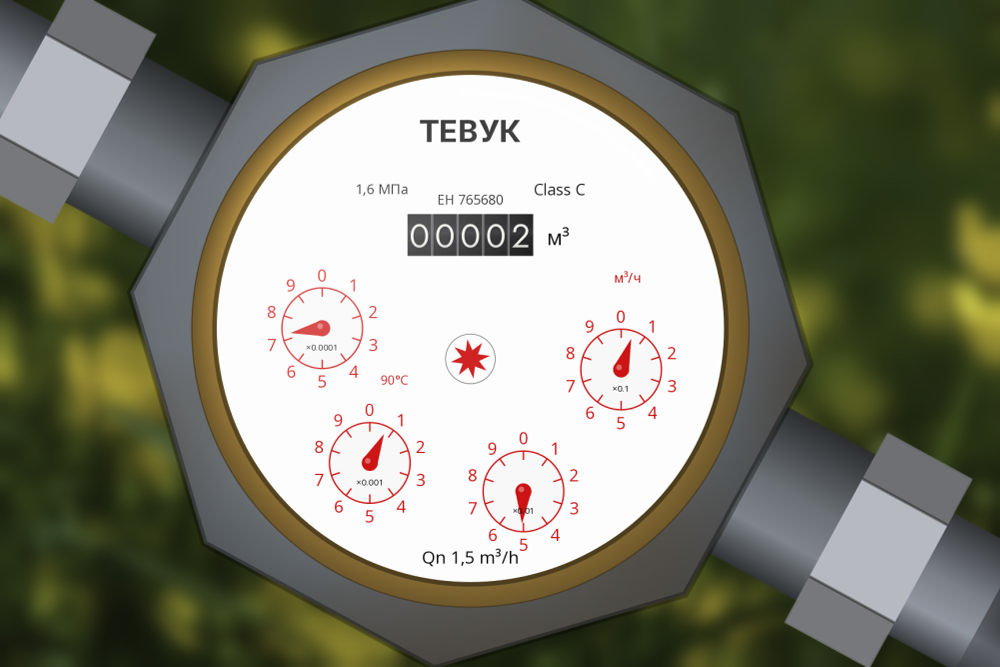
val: 2.0507
